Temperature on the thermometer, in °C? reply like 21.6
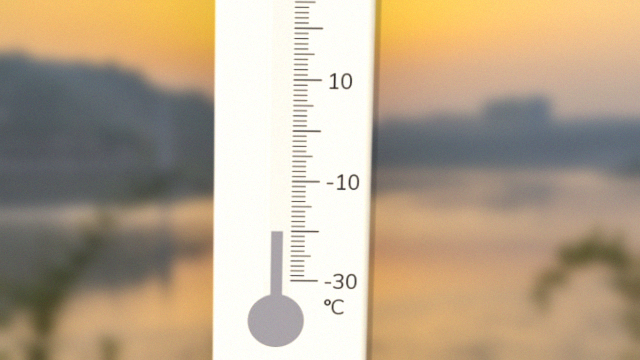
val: -20
